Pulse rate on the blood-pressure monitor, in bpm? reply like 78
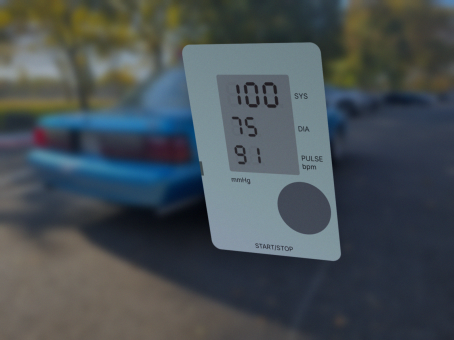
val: 91
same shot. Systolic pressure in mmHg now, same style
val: 100
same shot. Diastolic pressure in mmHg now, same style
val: 75
